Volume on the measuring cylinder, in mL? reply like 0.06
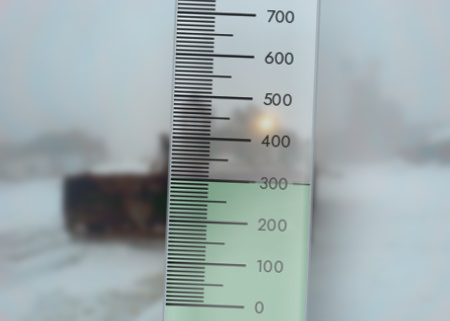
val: 300
